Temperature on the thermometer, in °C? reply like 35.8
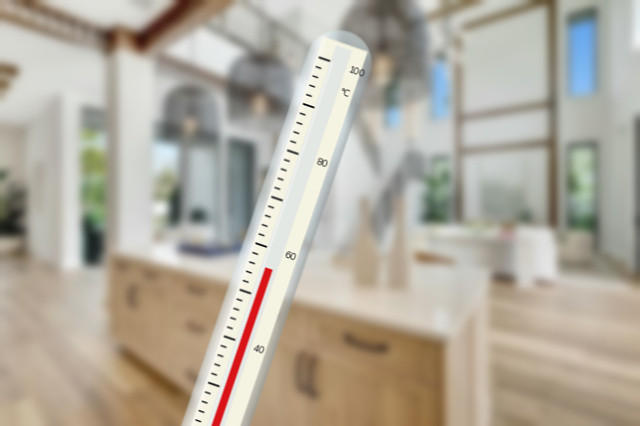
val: 56
